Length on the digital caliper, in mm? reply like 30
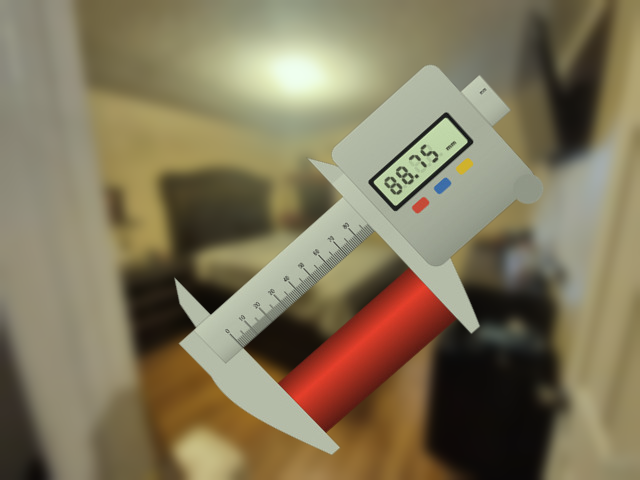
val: 88.75
